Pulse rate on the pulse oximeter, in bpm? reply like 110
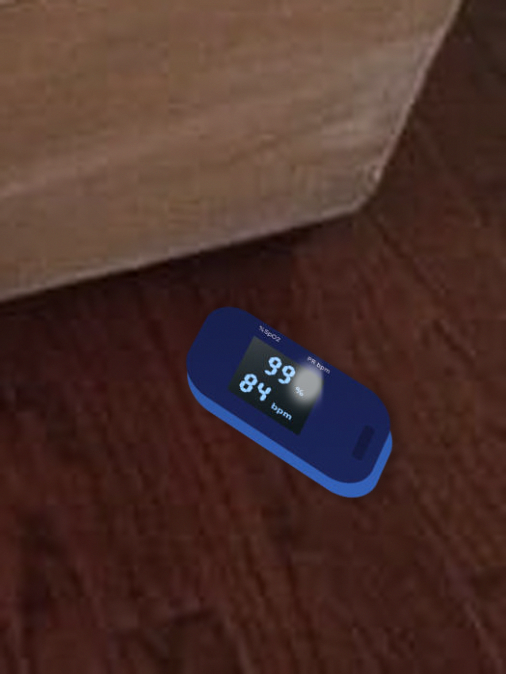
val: 84
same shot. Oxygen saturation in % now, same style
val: 99
